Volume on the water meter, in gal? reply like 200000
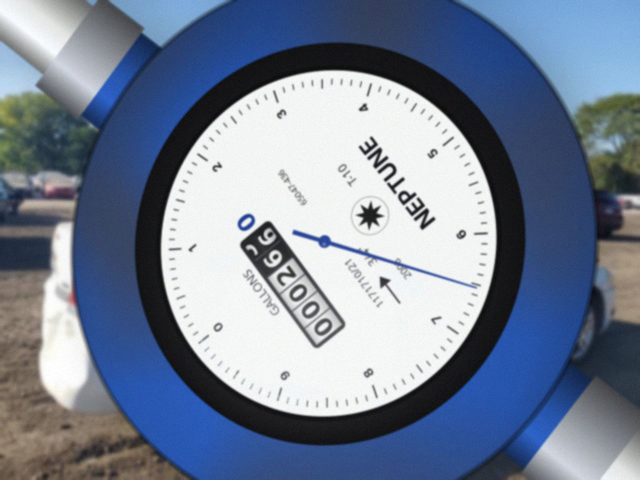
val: 2656.5
